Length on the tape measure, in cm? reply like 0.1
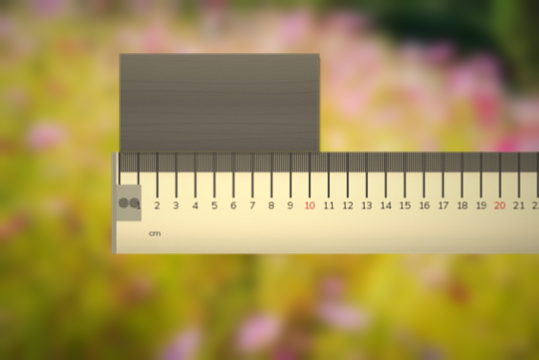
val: 10.5
